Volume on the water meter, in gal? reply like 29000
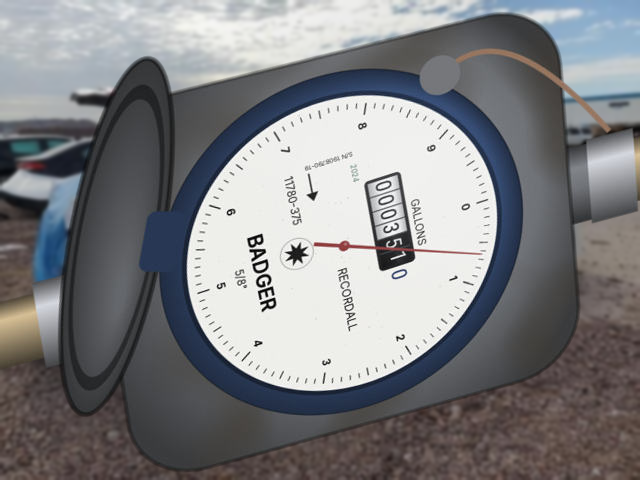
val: 3510.6
